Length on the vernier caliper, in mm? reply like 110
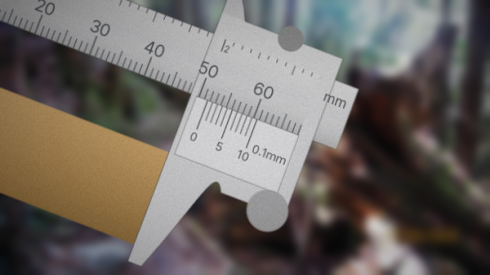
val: 51.6
